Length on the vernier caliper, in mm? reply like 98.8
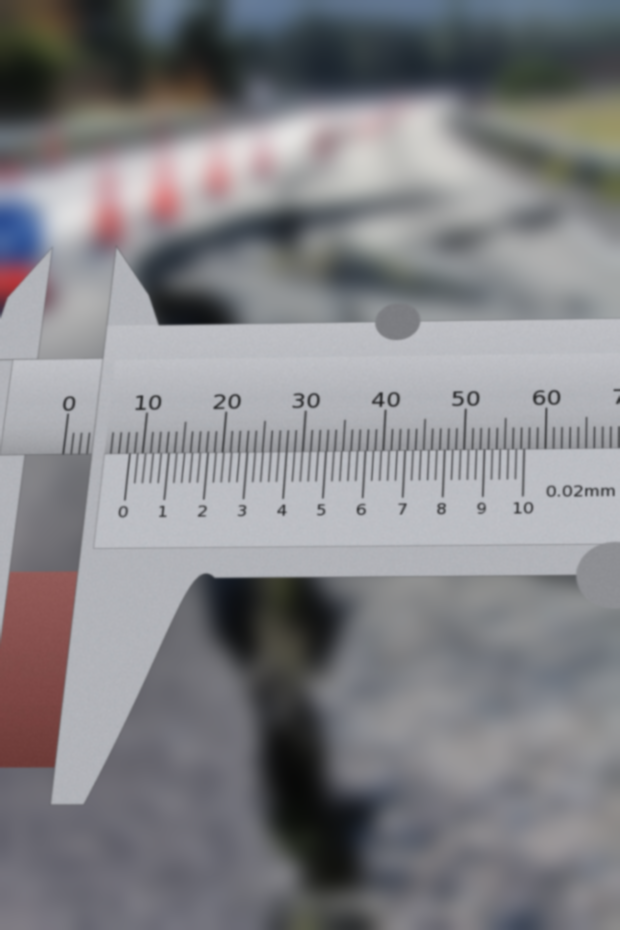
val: 8.4
